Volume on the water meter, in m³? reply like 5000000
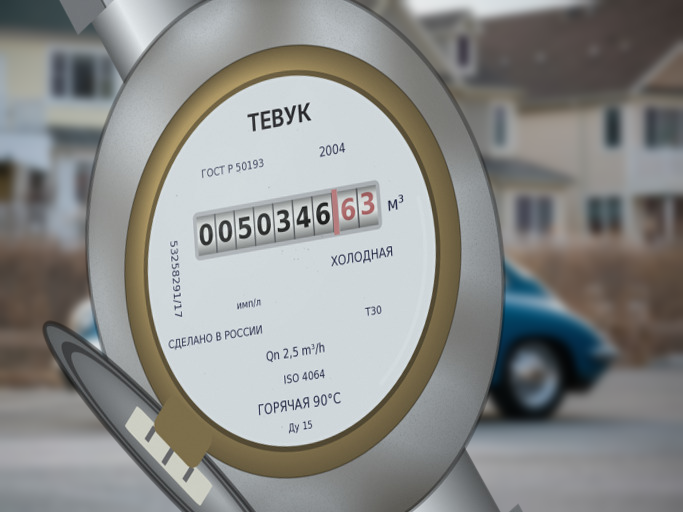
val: 50346.63
